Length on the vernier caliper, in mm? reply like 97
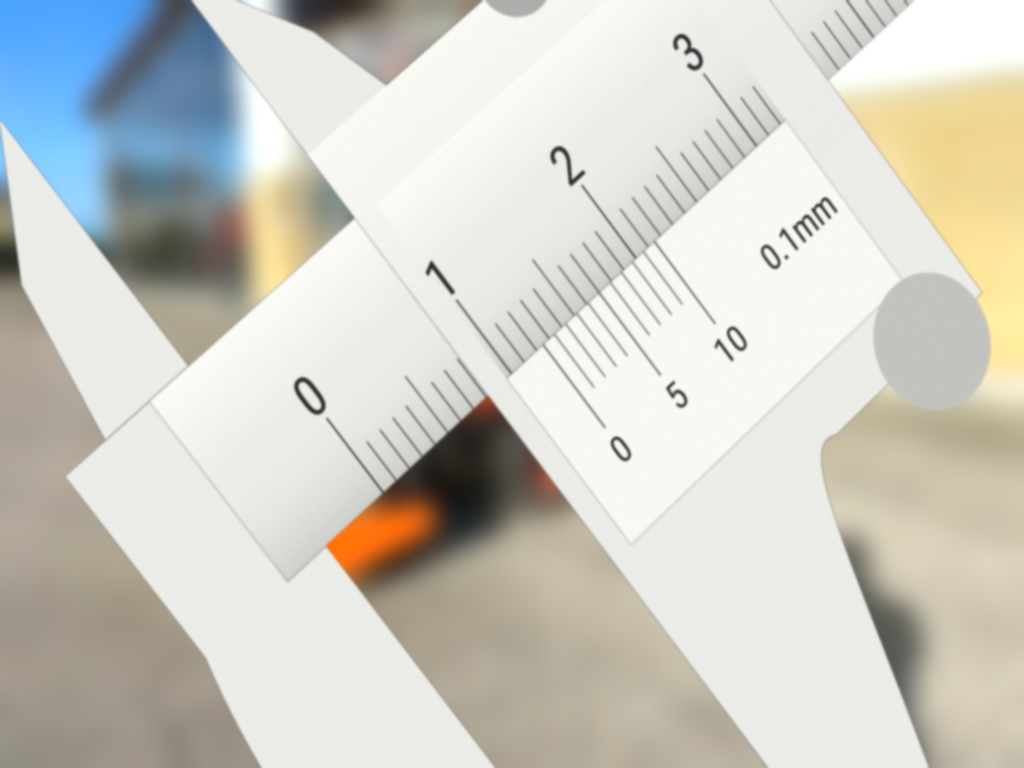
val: 12.5
